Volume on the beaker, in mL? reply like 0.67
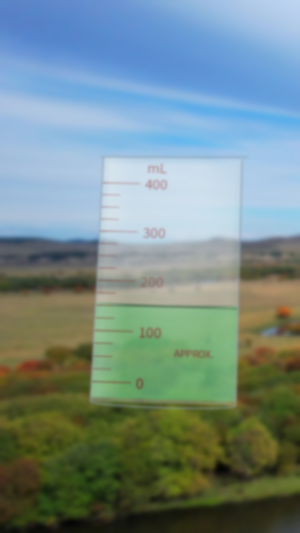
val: 150
